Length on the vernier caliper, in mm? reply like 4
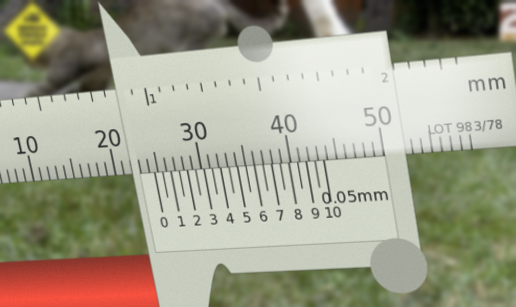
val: 24.6
